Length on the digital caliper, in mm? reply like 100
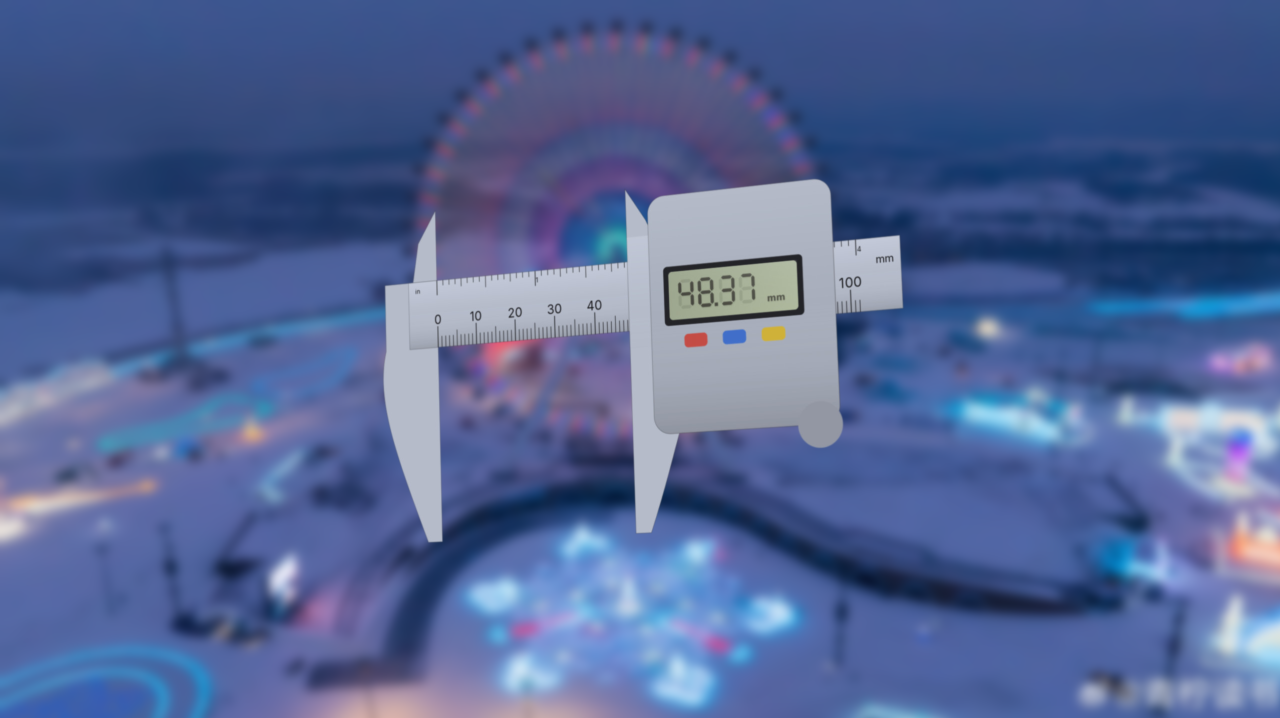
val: 48.37
